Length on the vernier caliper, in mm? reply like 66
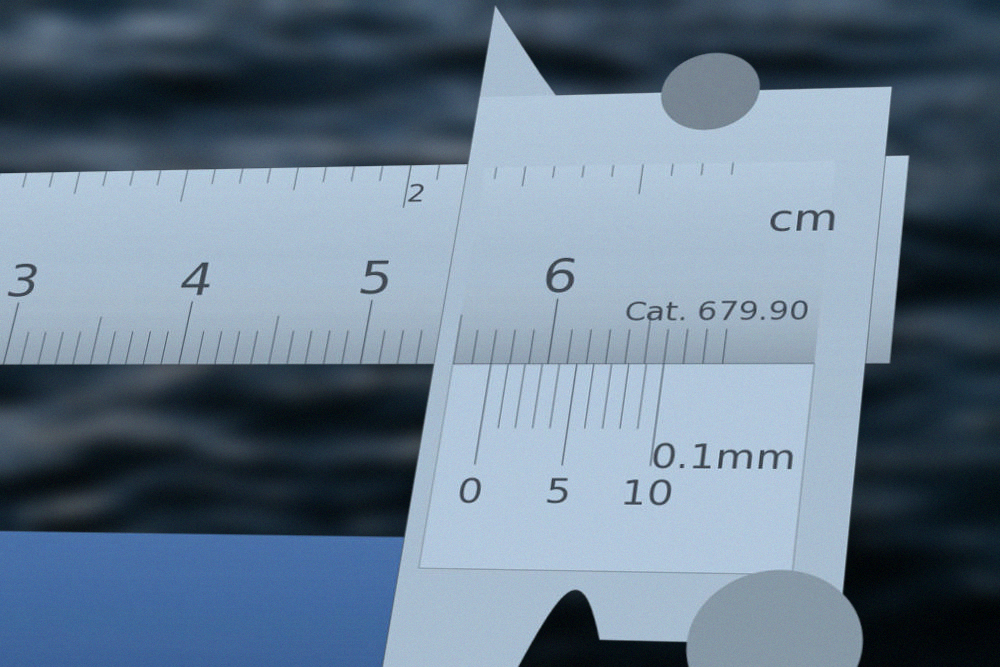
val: 57.0
